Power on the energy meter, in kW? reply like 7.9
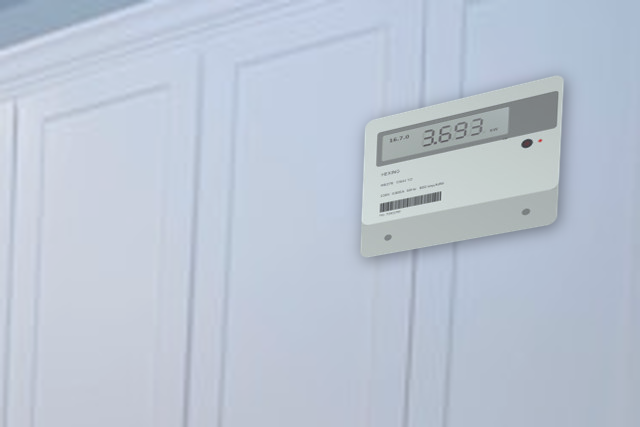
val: 3.693
